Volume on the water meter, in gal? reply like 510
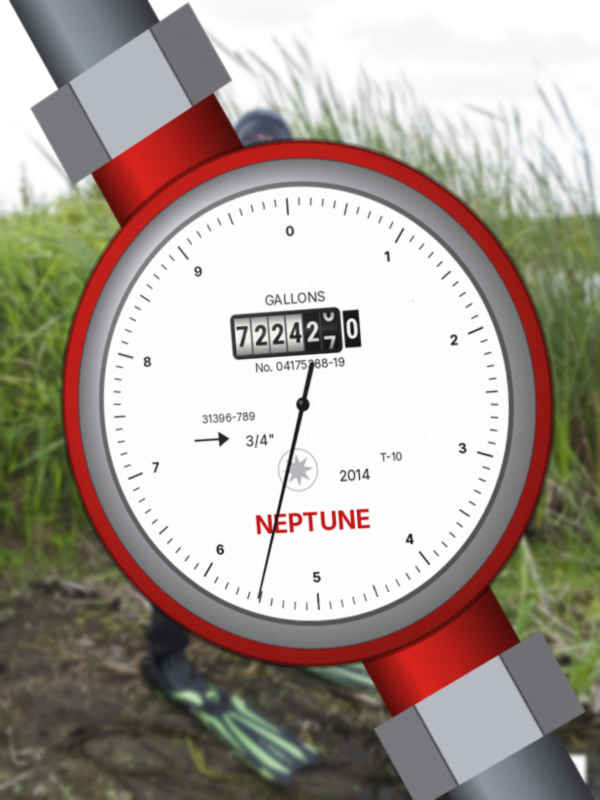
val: 7224265.5
